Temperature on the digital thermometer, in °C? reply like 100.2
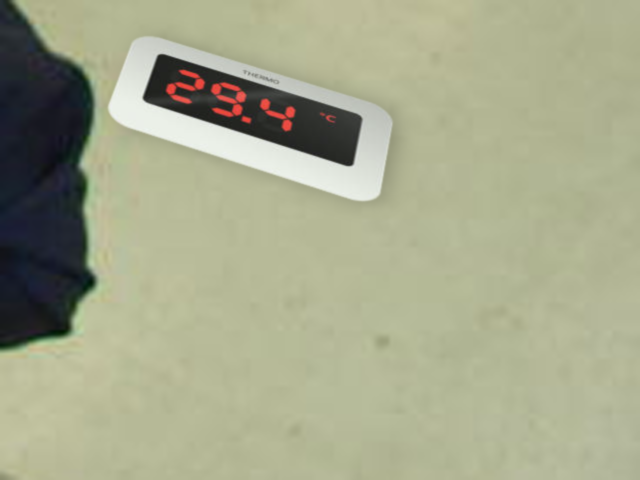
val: 29.4
